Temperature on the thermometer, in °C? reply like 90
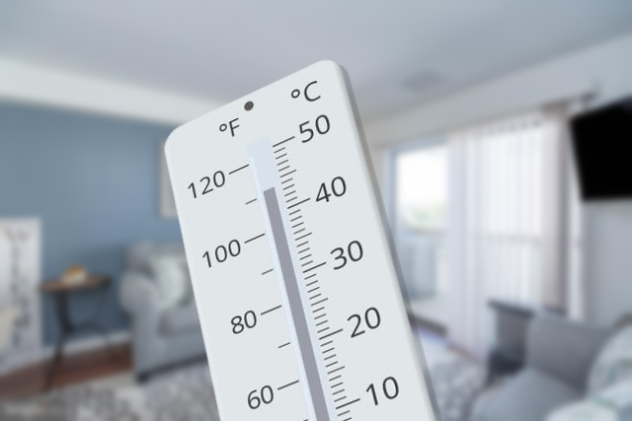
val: 44
